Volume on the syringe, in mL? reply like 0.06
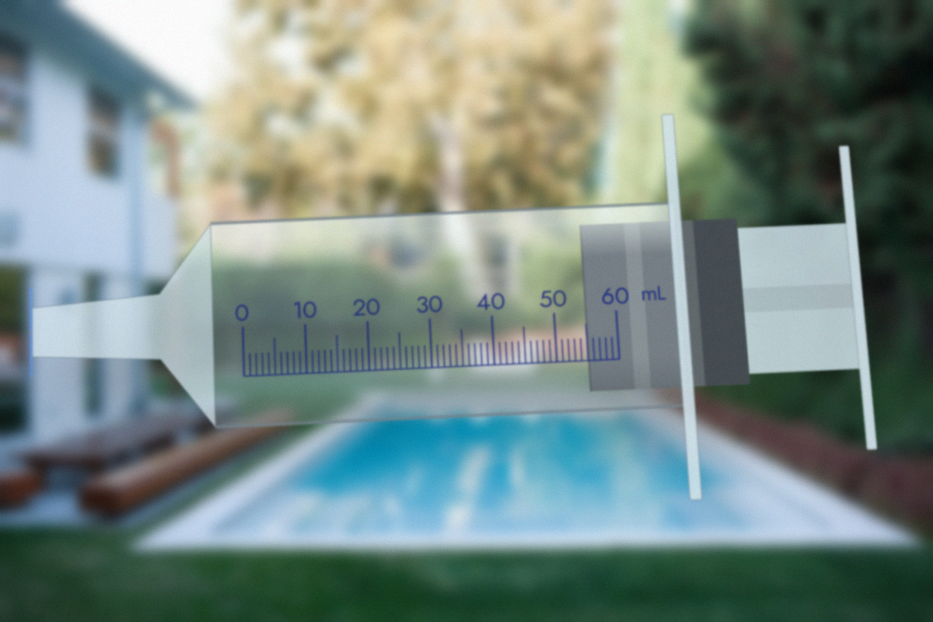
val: 55
